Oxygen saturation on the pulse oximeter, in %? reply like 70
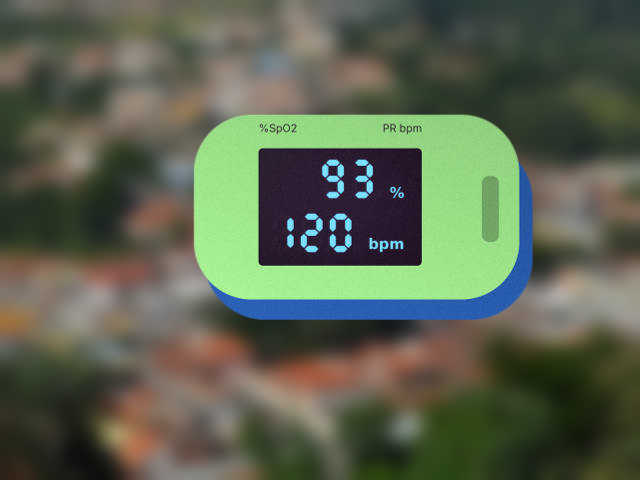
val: 93
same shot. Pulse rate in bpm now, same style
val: 120
